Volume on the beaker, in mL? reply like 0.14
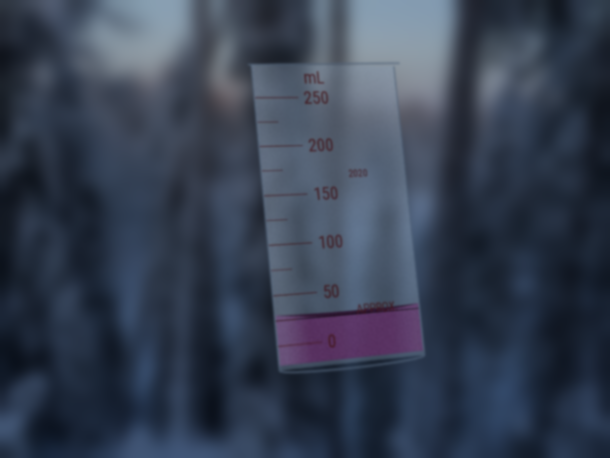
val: 25
